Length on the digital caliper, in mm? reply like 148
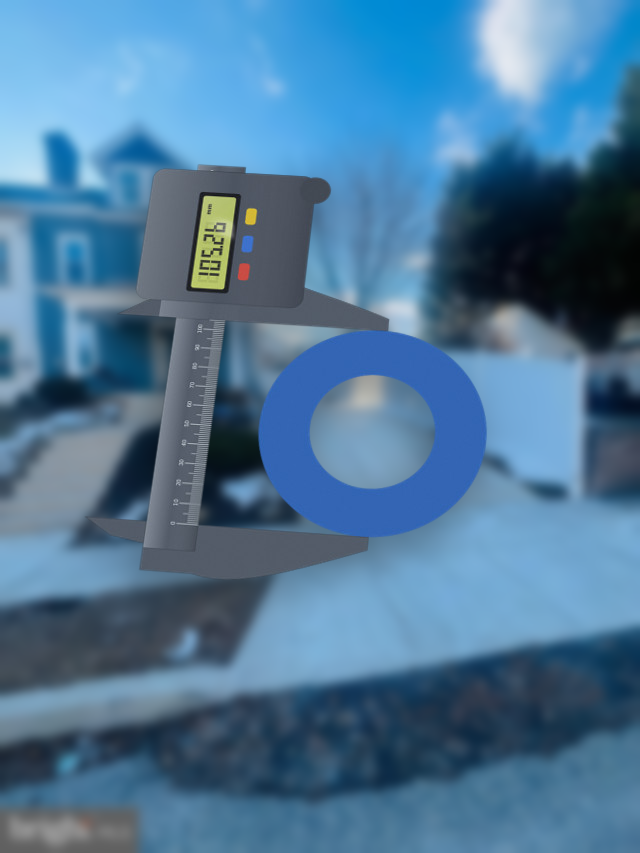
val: 105.26
